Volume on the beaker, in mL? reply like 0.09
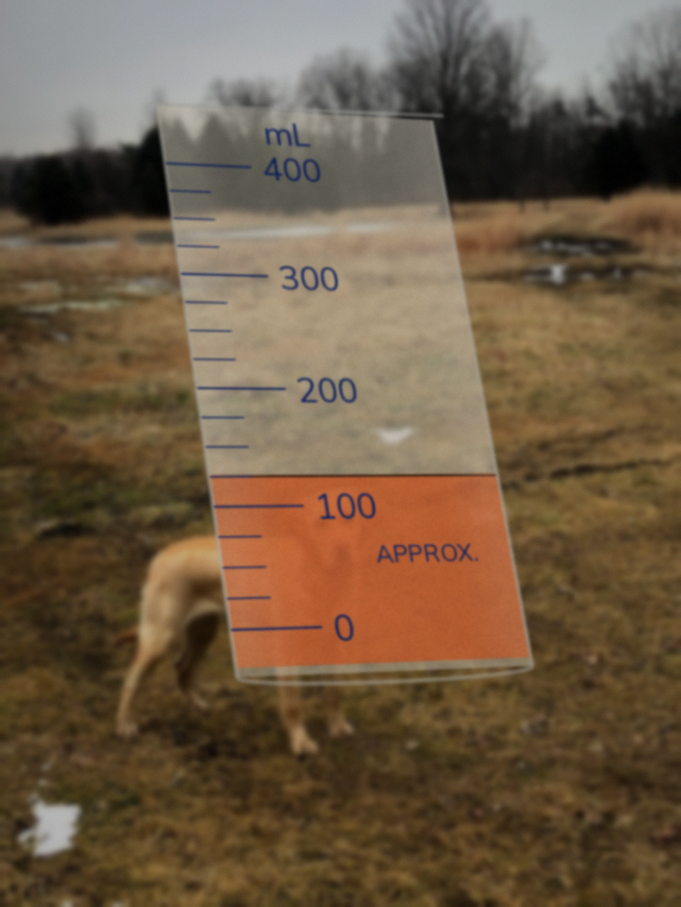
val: 125
